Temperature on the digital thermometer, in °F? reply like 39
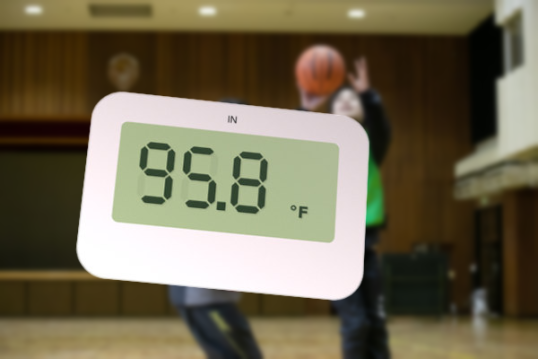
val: 95.8
